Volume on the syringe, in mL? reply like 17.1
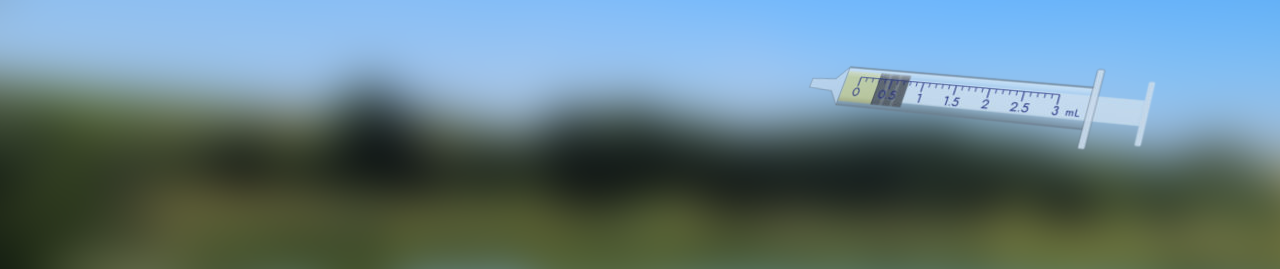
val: 0.3
